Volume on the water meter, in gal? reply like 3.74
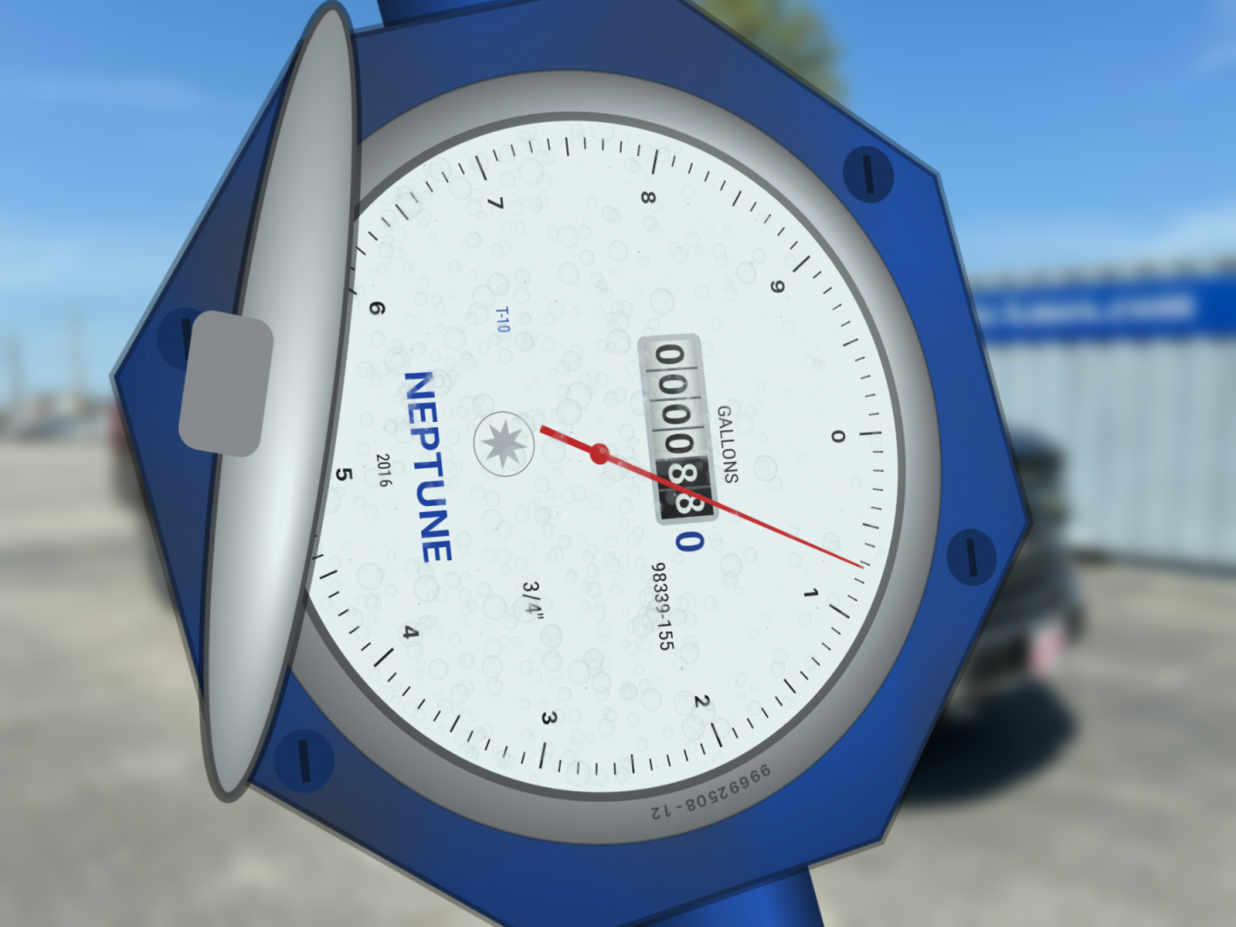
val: 880.7
